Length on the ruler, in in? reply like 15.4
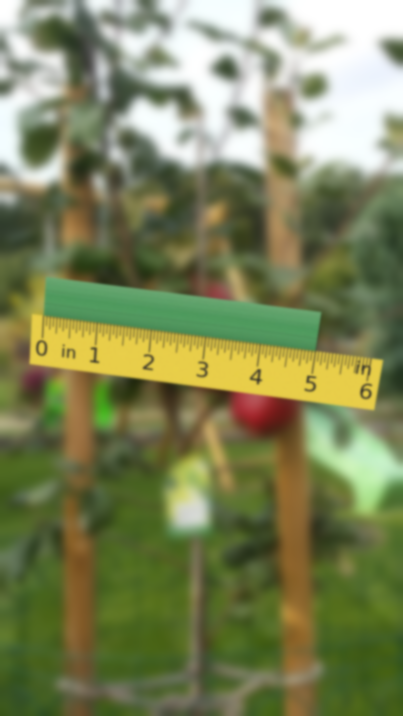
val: 5
